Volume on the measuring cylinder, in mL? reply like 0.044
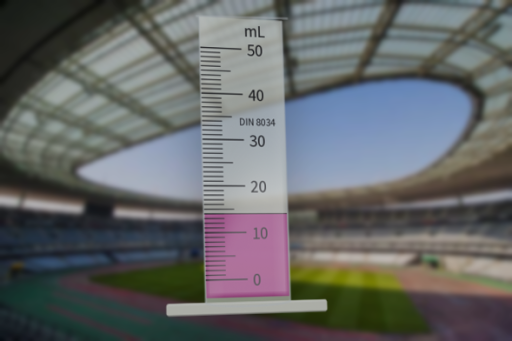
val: 14
